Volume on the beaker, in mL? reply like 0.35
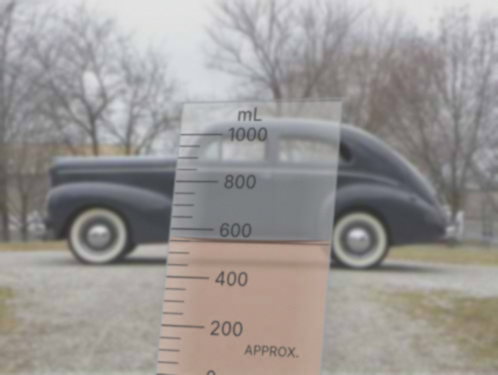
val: 550
